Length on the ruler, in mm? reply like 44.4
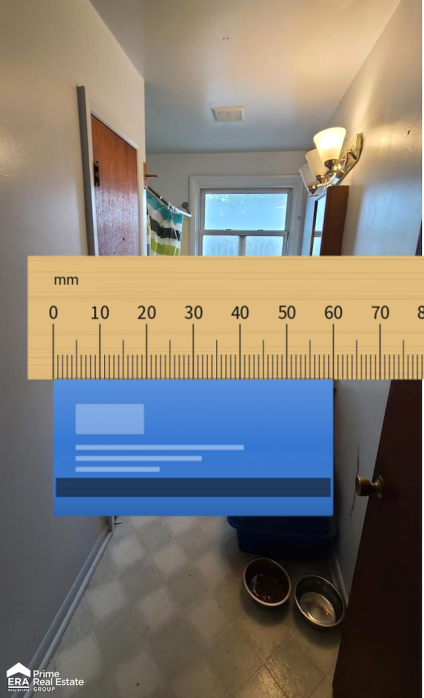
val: 60
